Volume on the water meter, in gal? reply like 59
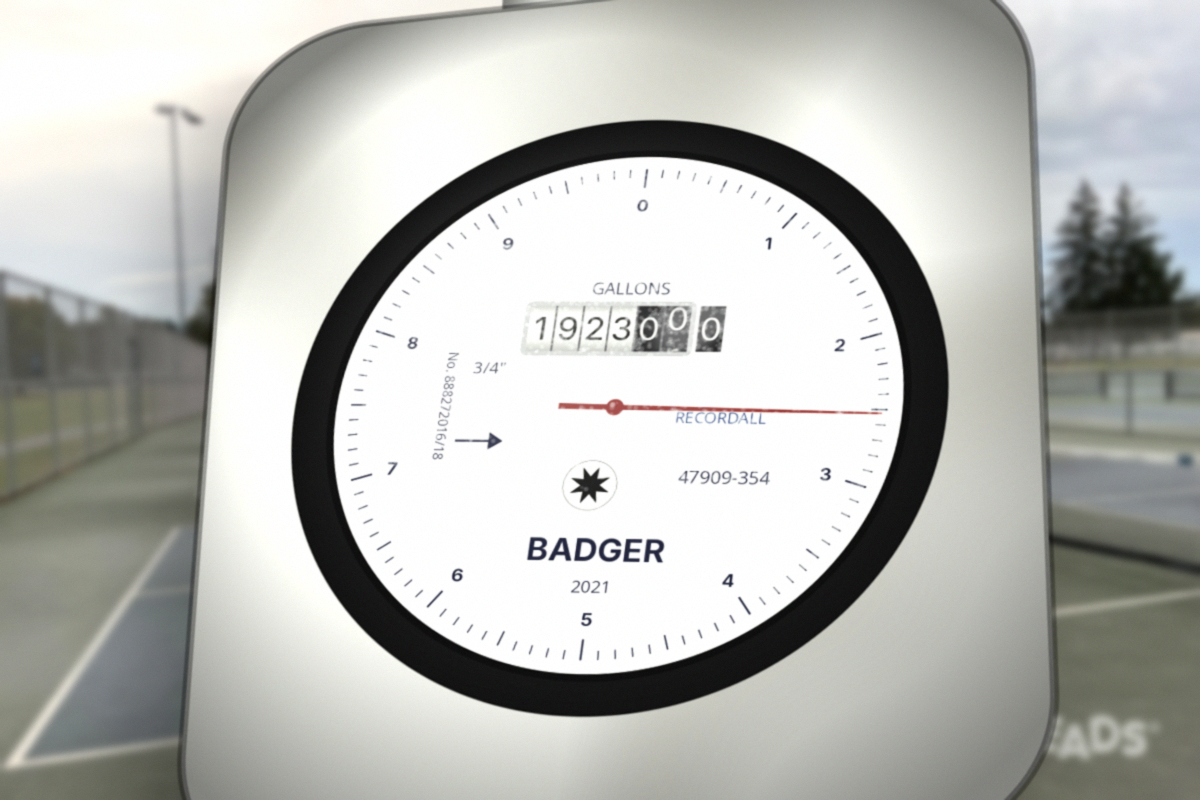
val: 1923002.5
